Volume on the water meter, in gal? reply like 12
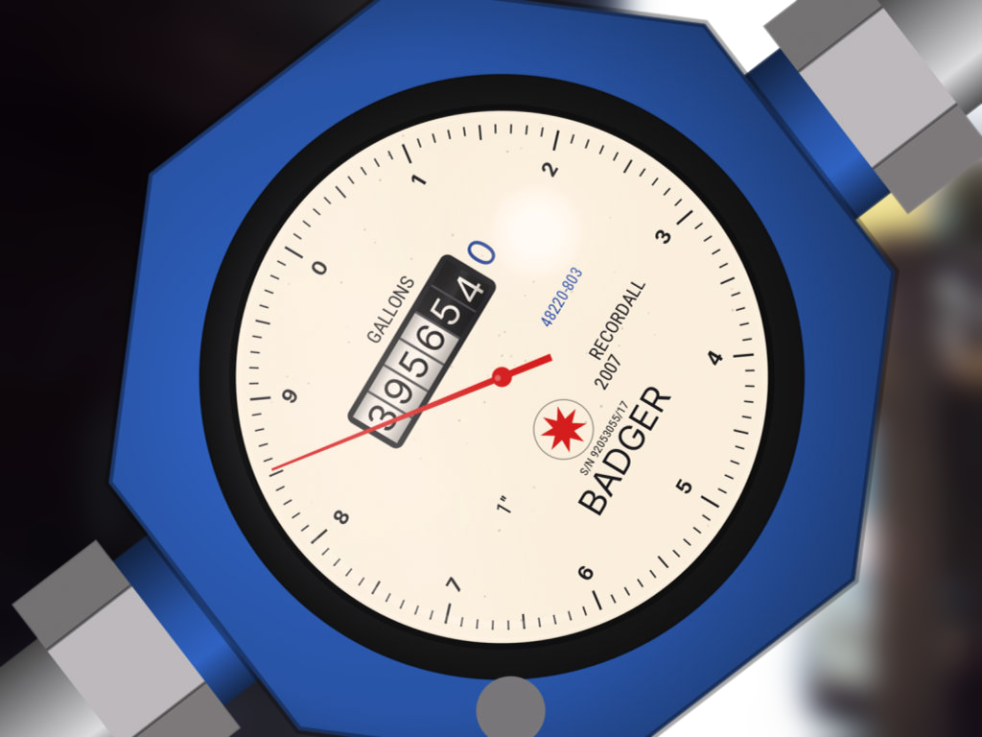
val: 3956538.5
